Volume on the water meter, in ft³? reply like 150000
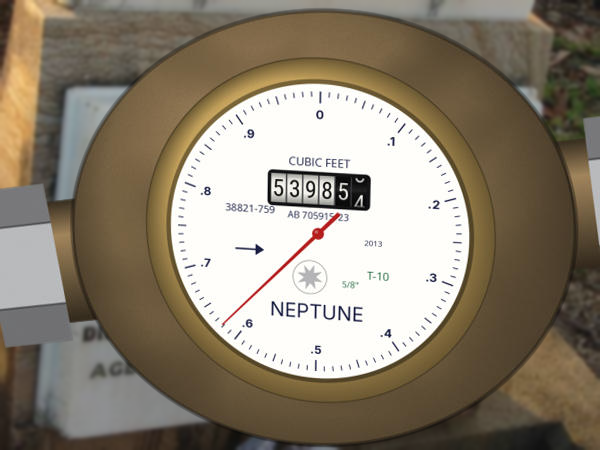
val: 539853.62
